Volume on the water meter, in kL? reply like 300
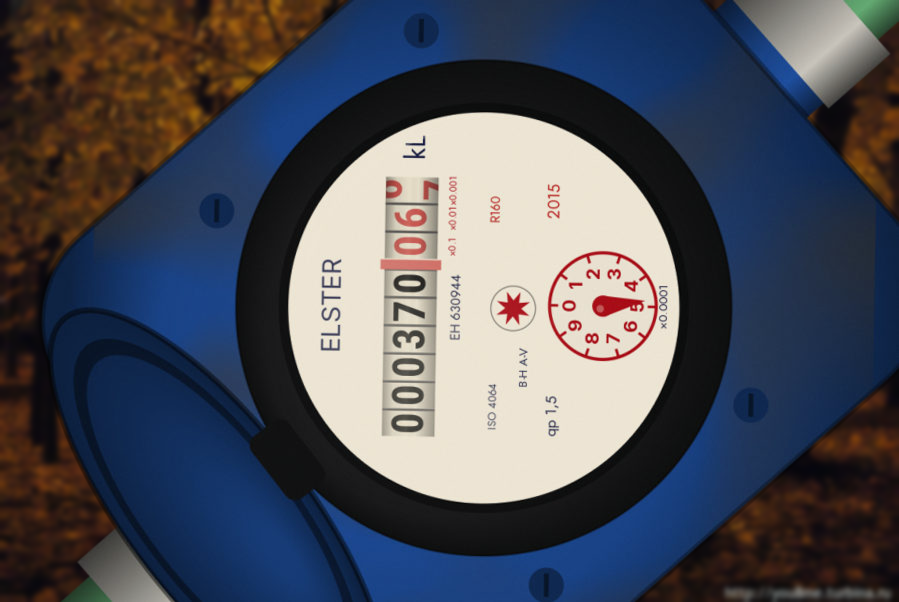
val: 370.0664
